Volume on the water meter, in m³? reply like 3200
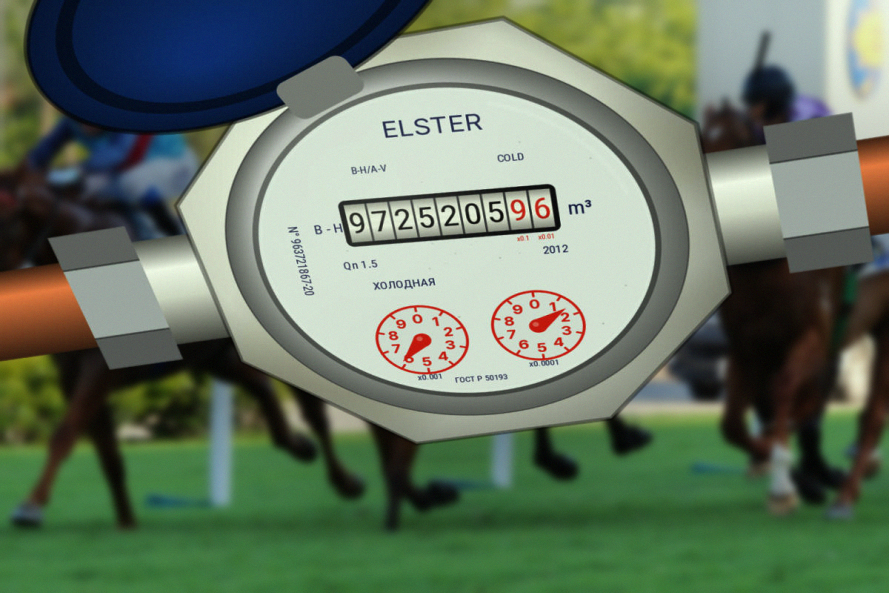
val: 9725205.9661
